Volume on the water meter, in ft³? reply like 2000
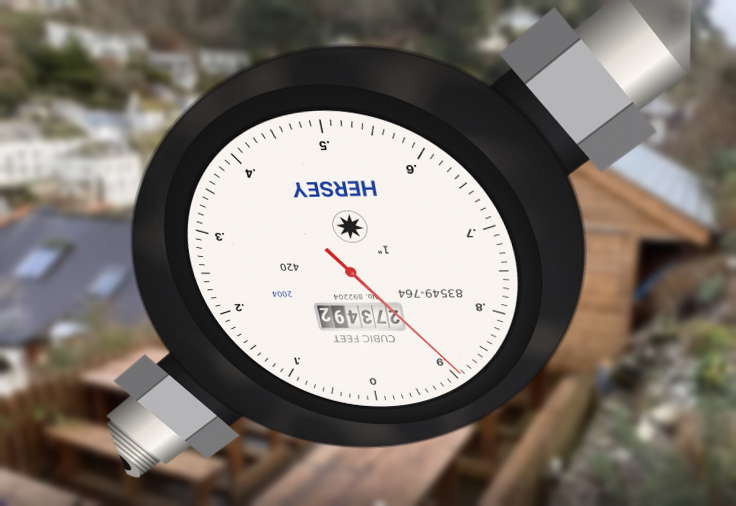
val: 273491.89
